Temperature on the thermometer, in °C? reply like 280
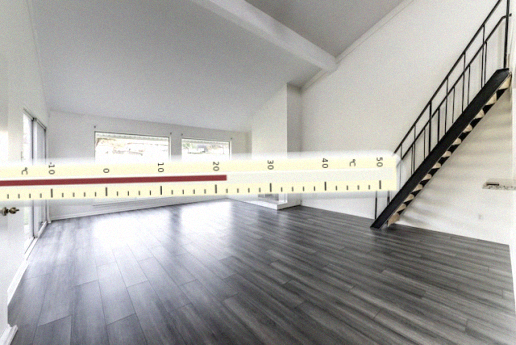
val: 22
